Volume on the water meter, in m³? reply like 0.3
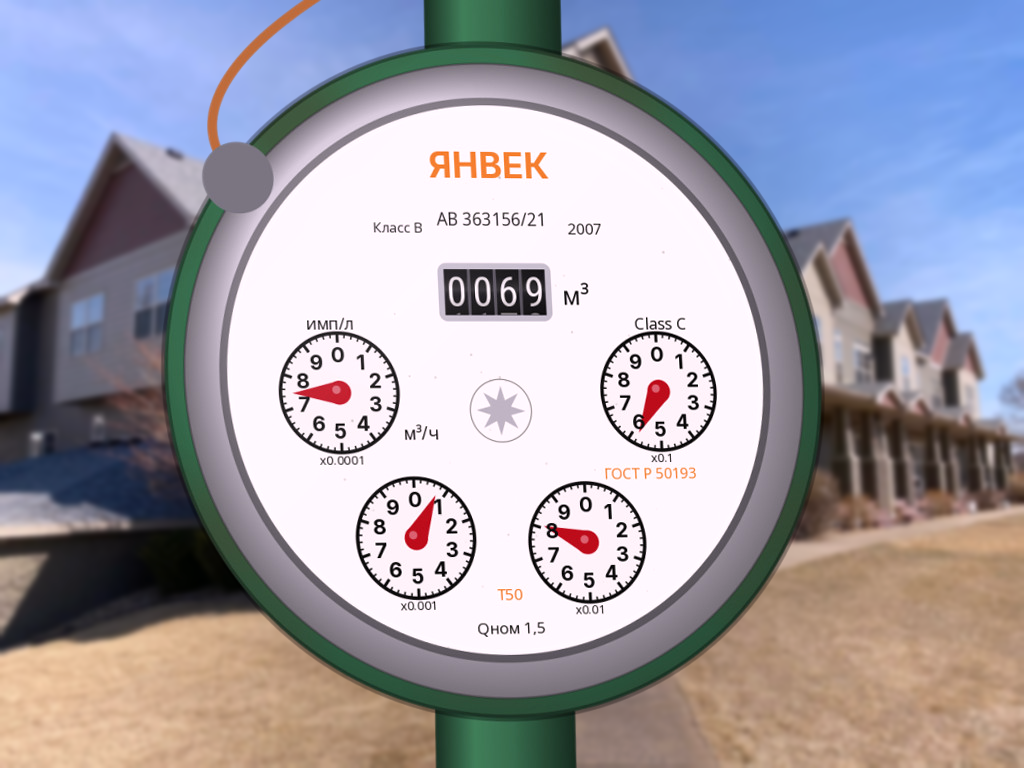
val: 69.5807
